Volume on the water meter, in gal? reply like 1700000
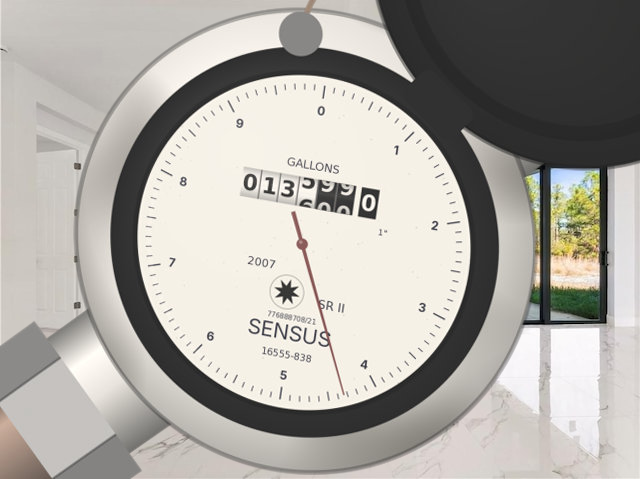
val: 135994.3
